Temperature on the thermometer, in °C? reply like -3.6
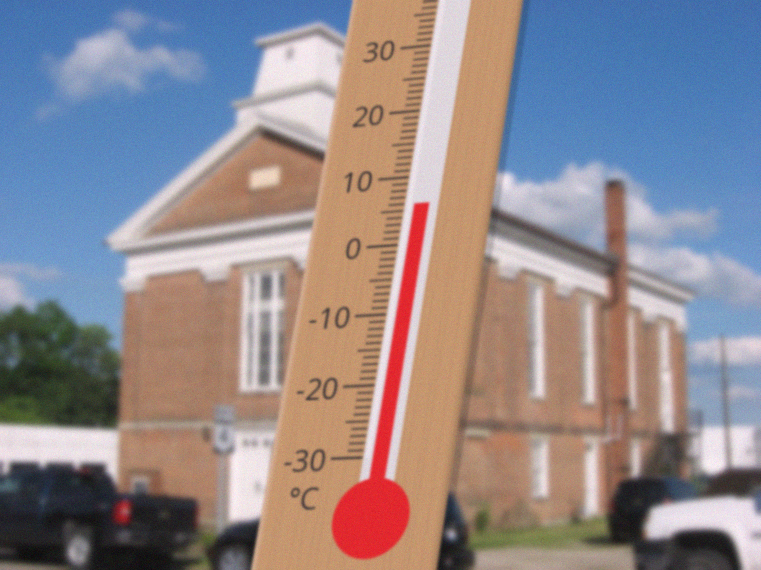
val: 6
